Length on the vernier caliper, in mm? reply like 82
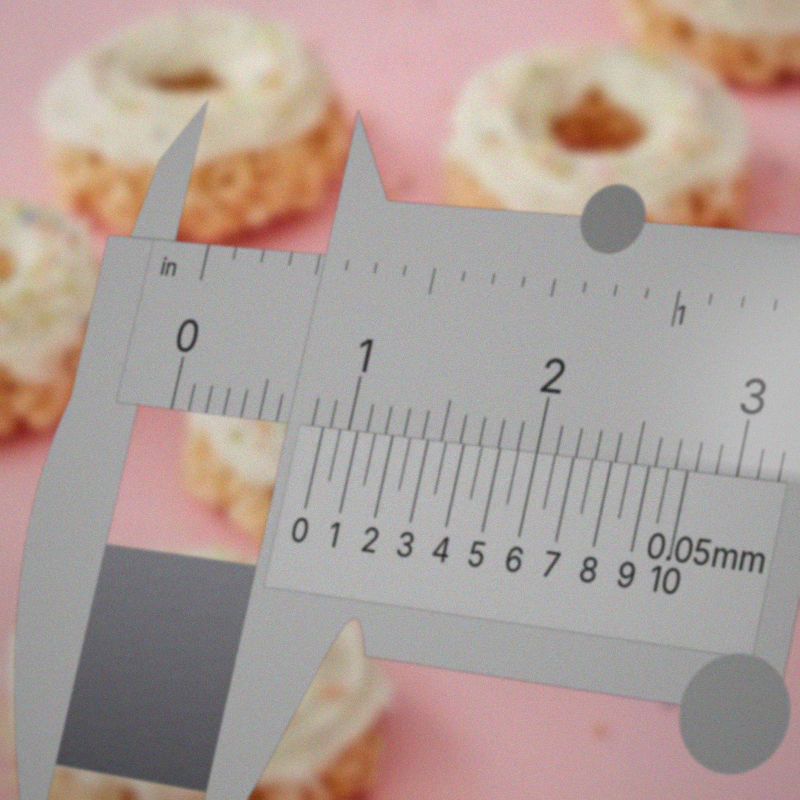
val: 8.6
